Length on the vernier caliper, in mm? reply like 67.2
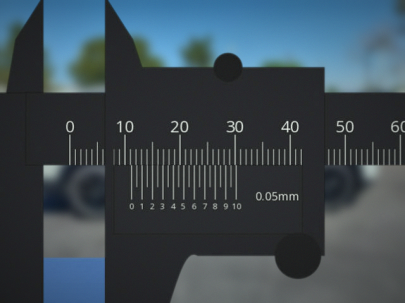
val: 11.2
